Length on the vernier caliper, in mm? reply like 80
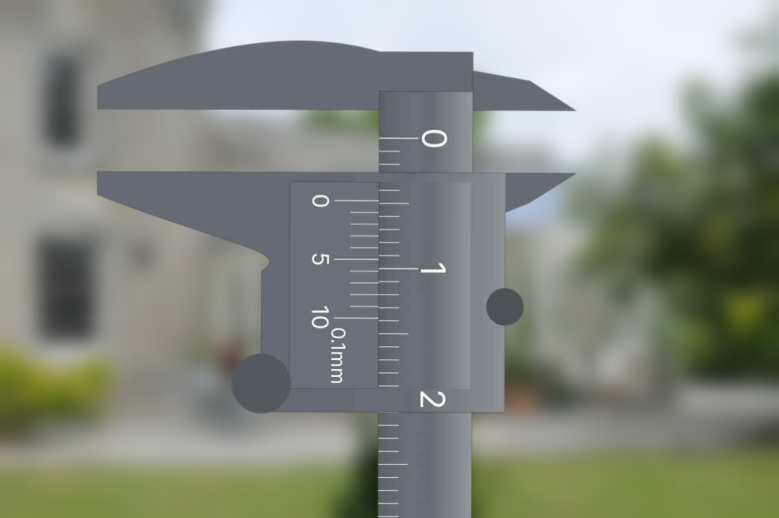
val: 4.8
